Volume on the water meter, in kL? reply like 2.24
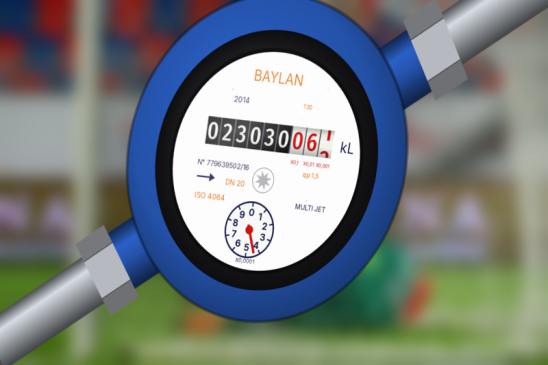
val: 23030.0614
